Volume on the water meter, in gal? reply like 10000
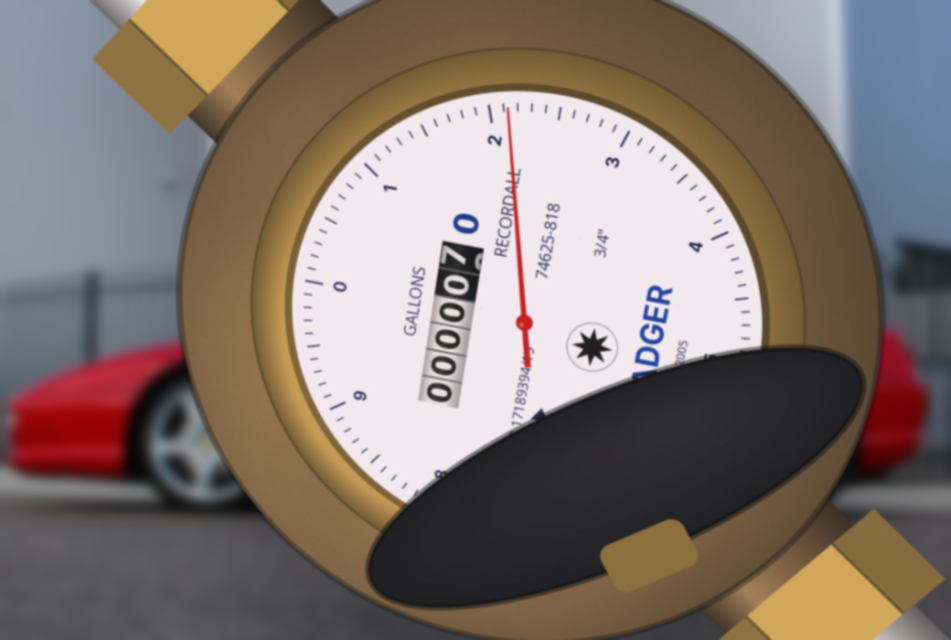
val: 72.1
